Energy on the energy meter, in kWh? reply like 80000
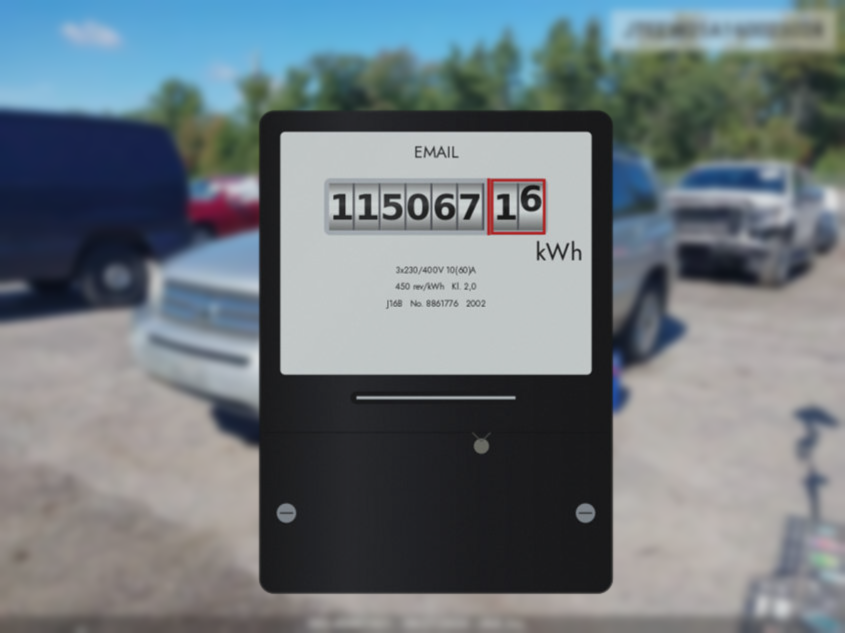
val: 115067.16
